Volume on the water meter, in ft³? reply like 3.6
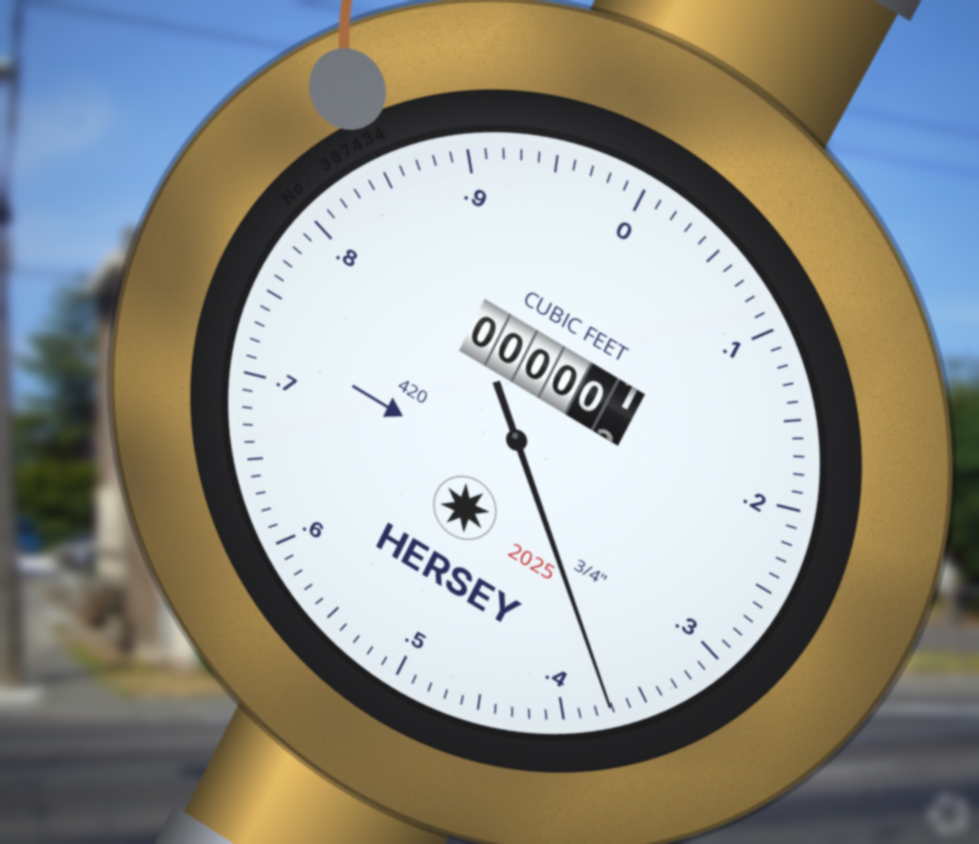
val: 1.37
